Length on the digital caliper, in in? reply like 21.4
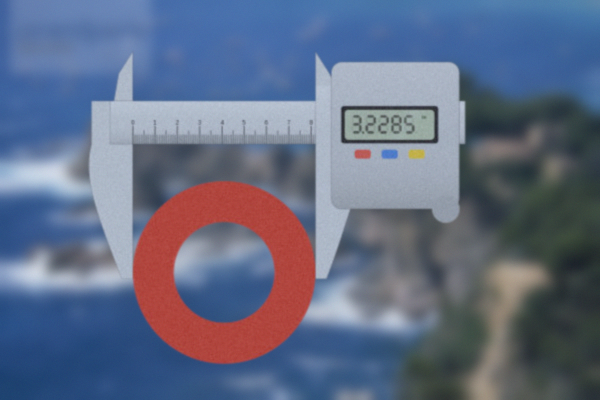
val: 3.2285
